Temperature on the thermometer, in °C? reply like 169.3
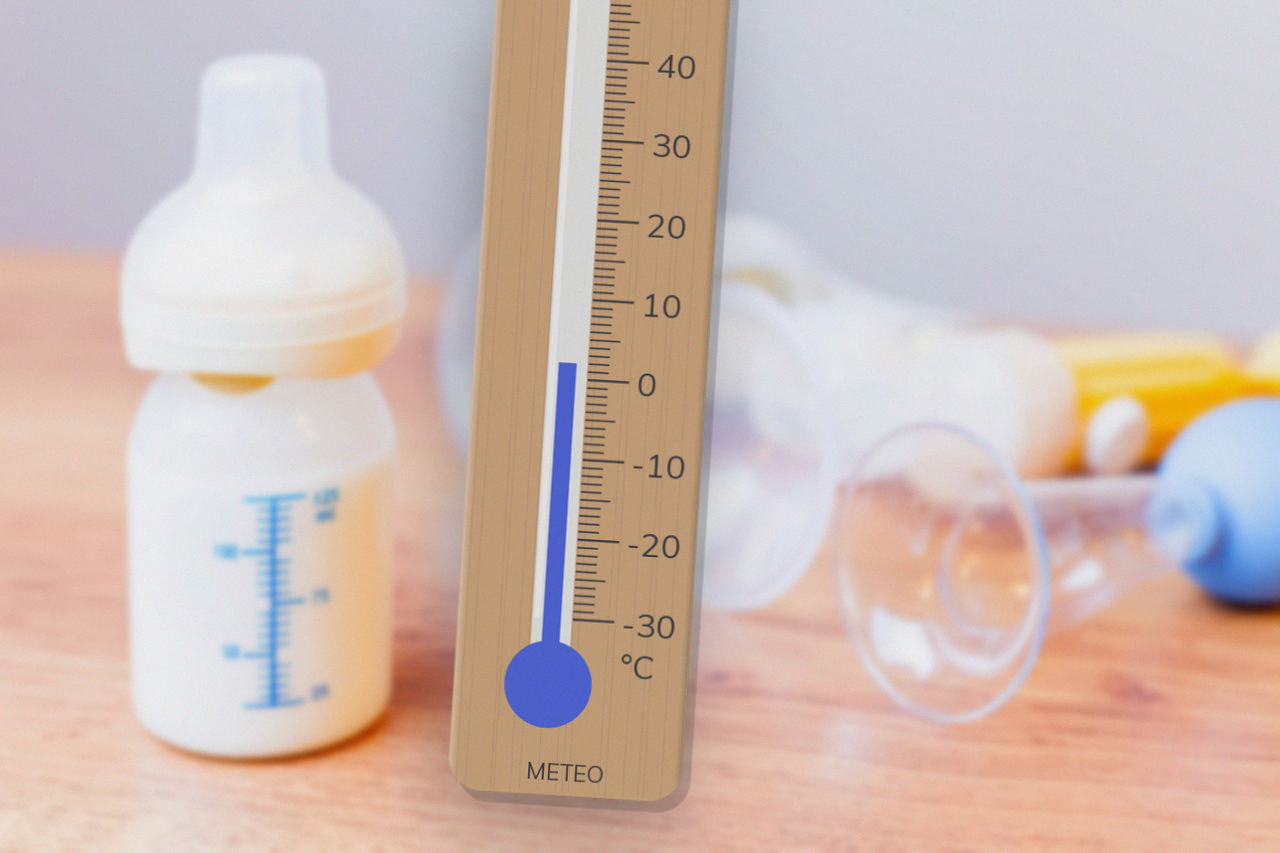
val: 2
